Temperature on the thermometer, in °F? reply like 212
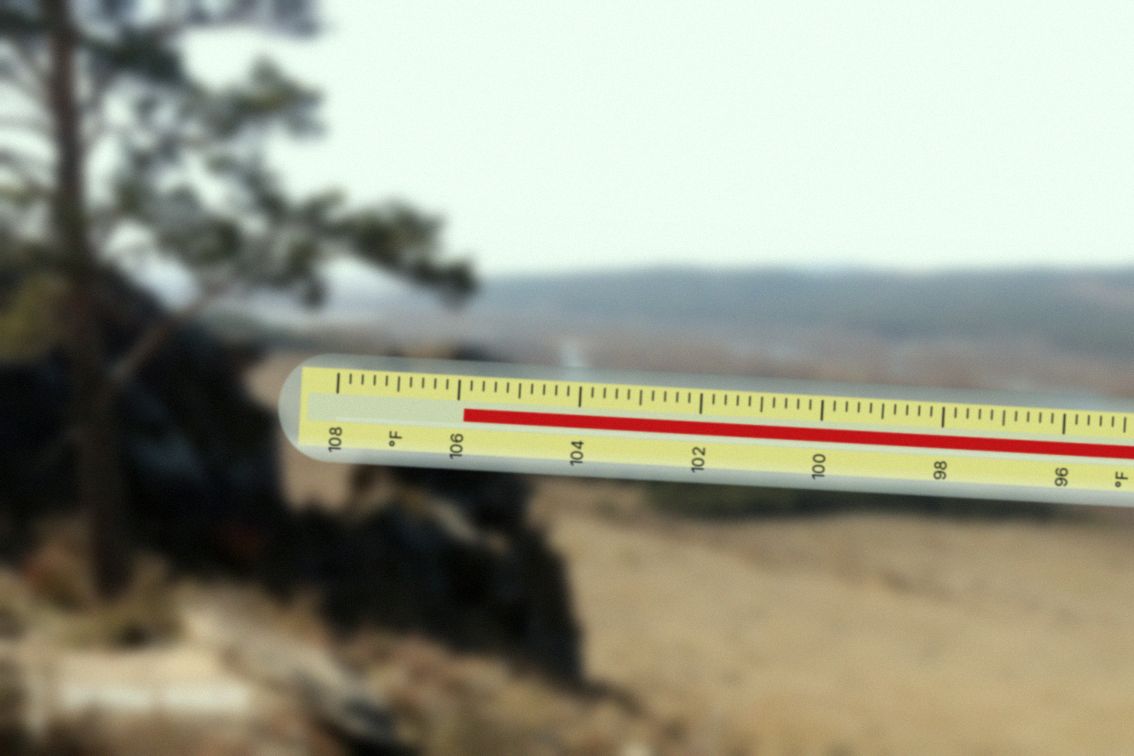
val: 105.9
